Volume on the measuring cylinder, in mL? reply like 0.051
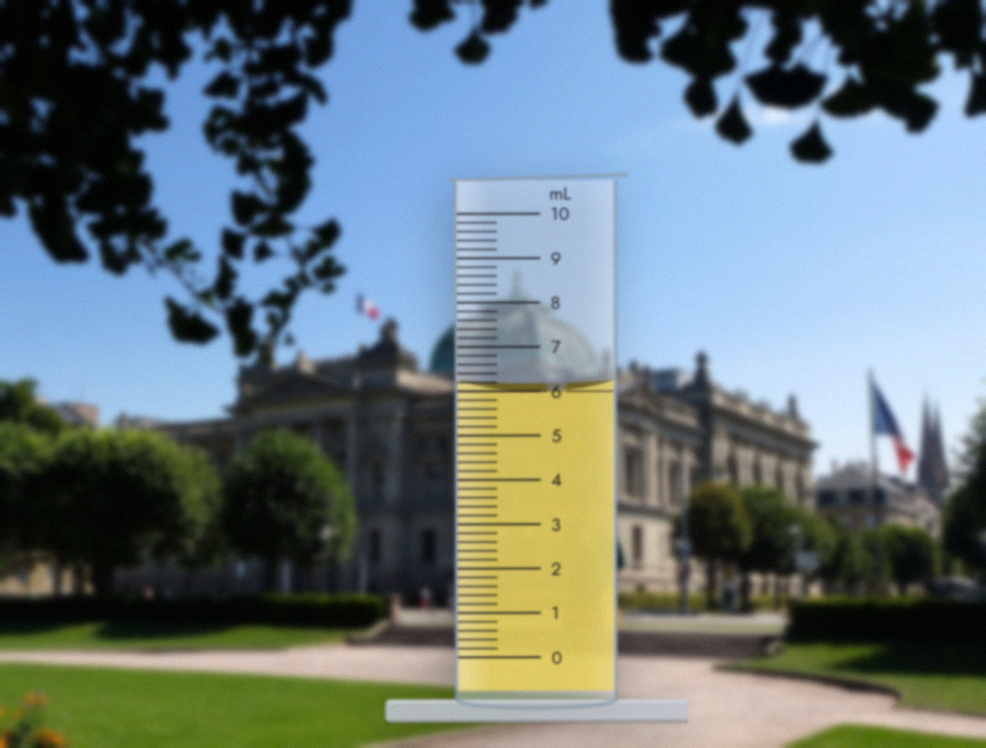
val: 6
